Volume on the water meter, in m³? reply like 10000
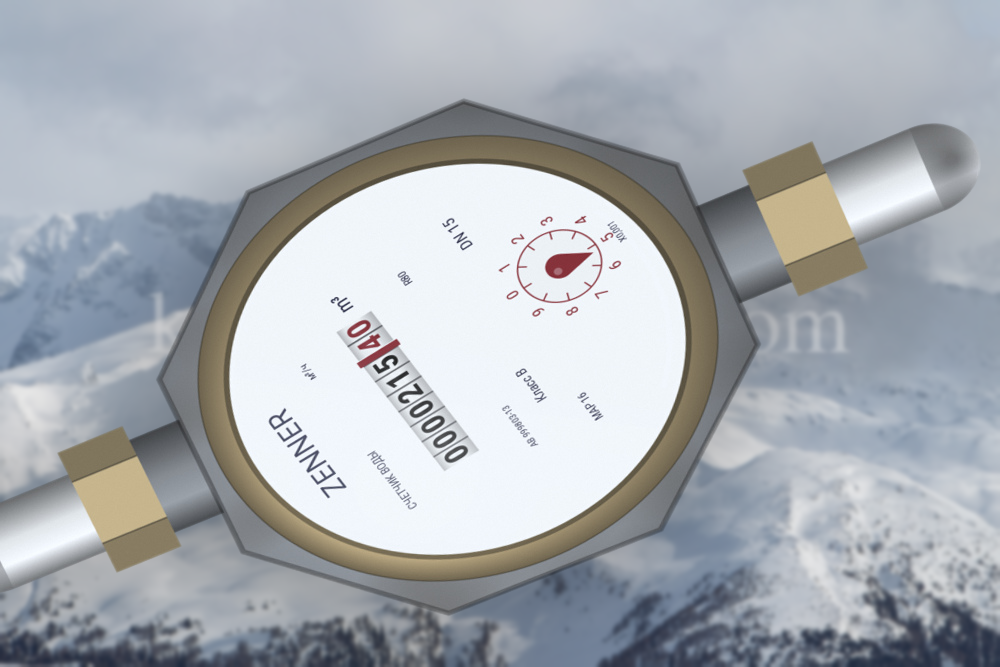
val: 215.405
